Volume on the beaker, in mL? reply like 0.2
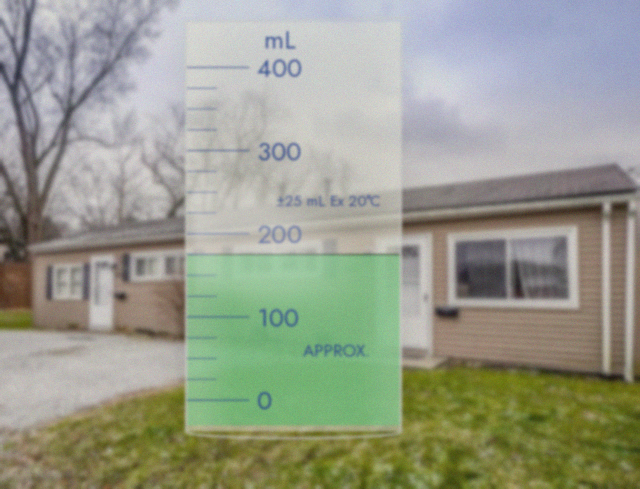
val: 175
